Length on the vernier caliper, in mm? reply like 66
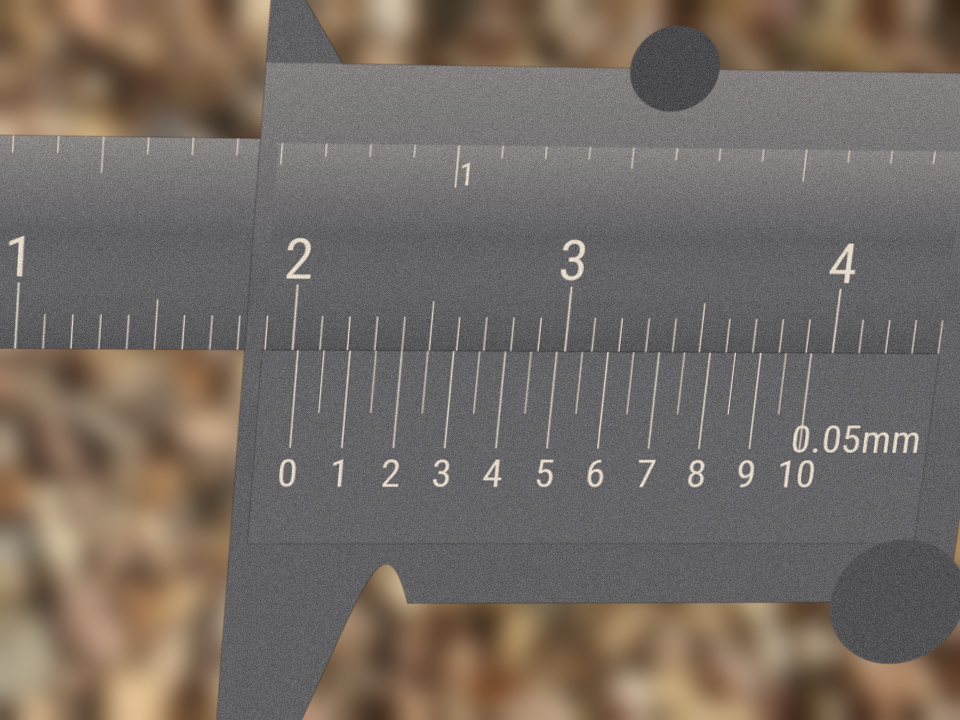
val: 20.20
